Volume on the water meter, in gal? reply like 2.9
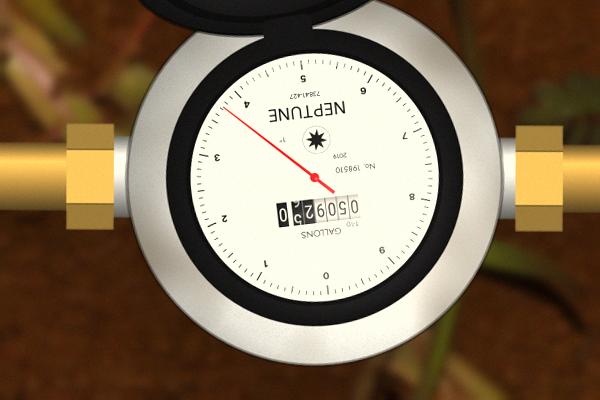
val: 509253.7
